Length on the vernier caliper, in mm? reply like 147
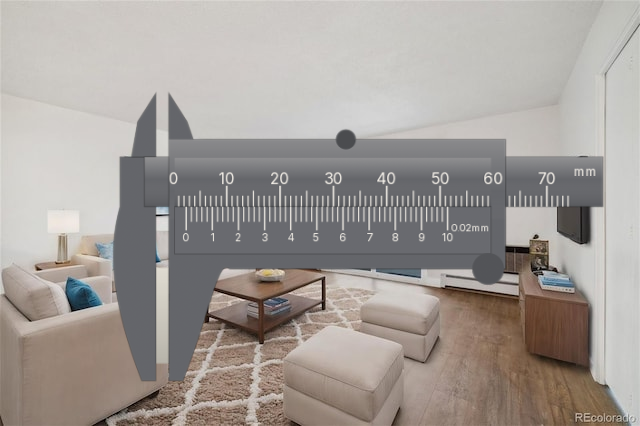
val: 2.4
